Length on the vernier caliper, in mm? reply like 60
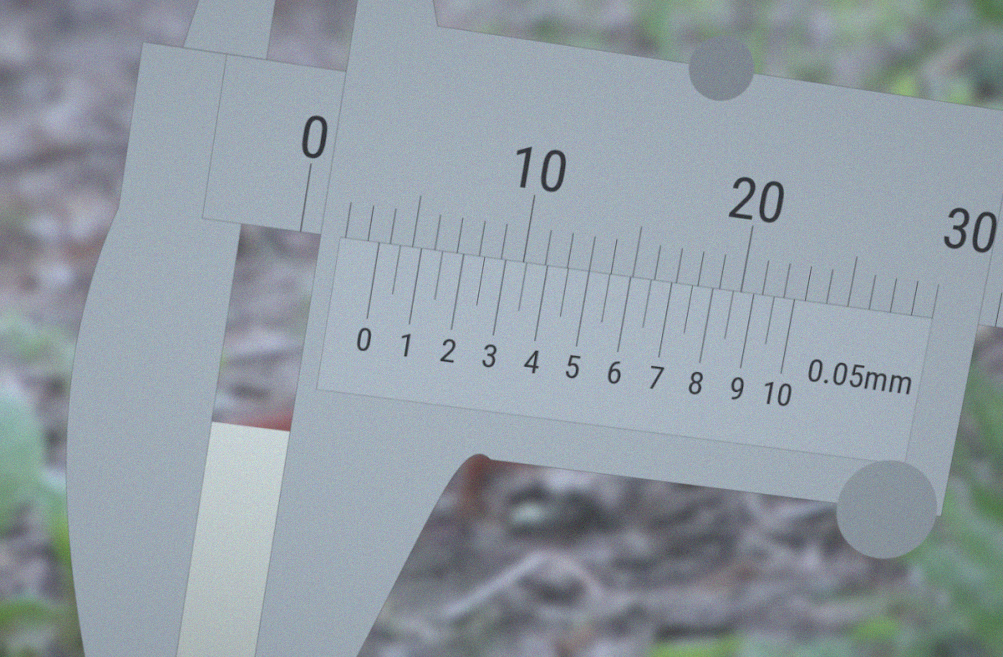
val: 3.50
